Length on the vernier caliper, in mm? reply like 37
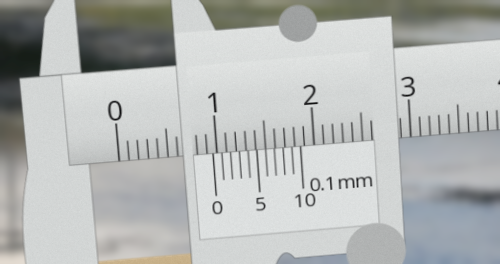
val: 9.6
